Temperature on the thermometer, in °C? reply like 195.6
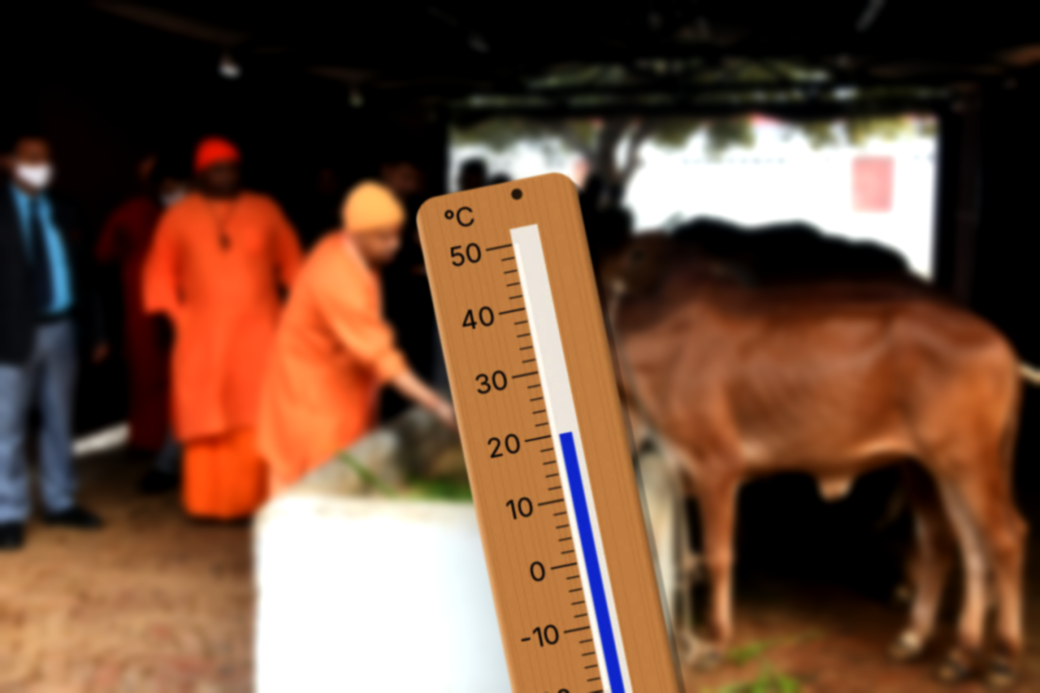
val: 20
